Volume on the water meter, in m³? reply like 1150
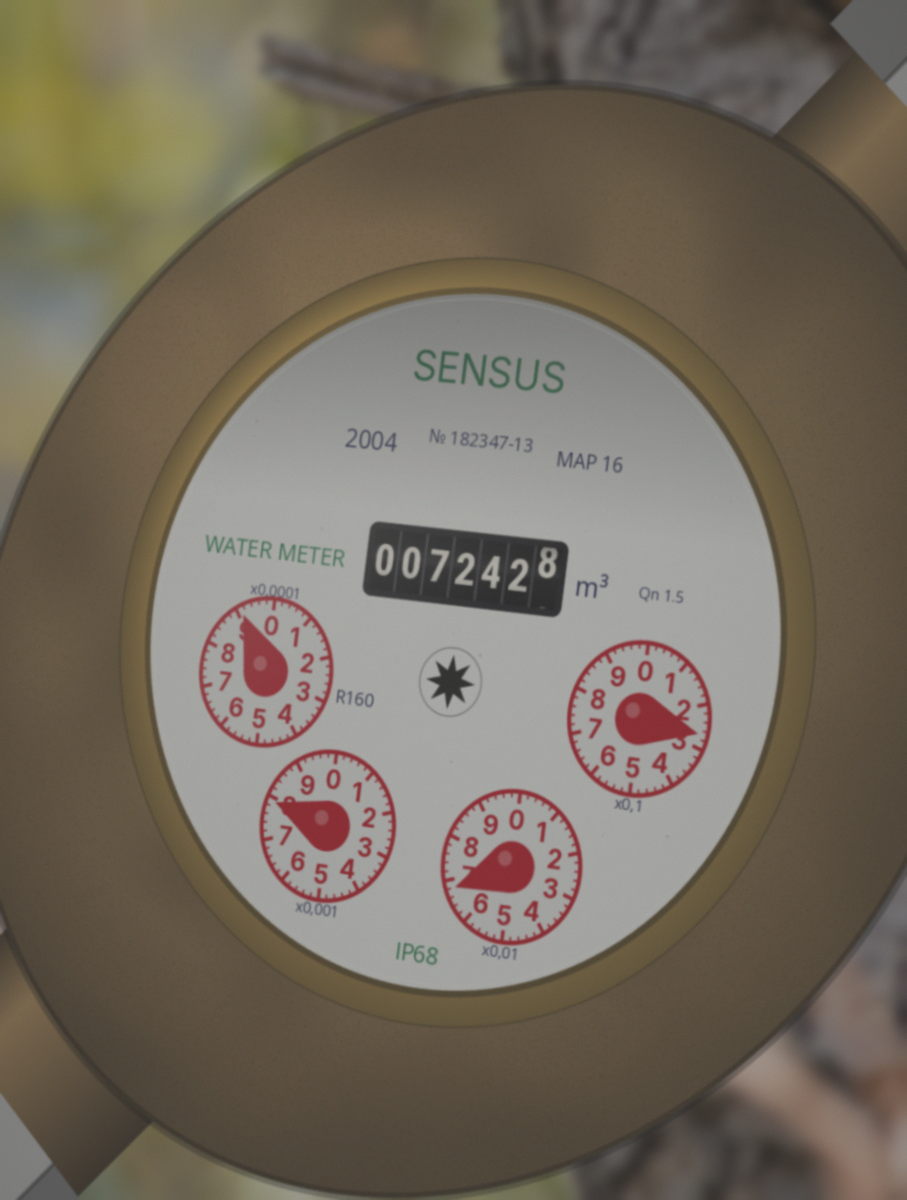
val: 72428.2679
